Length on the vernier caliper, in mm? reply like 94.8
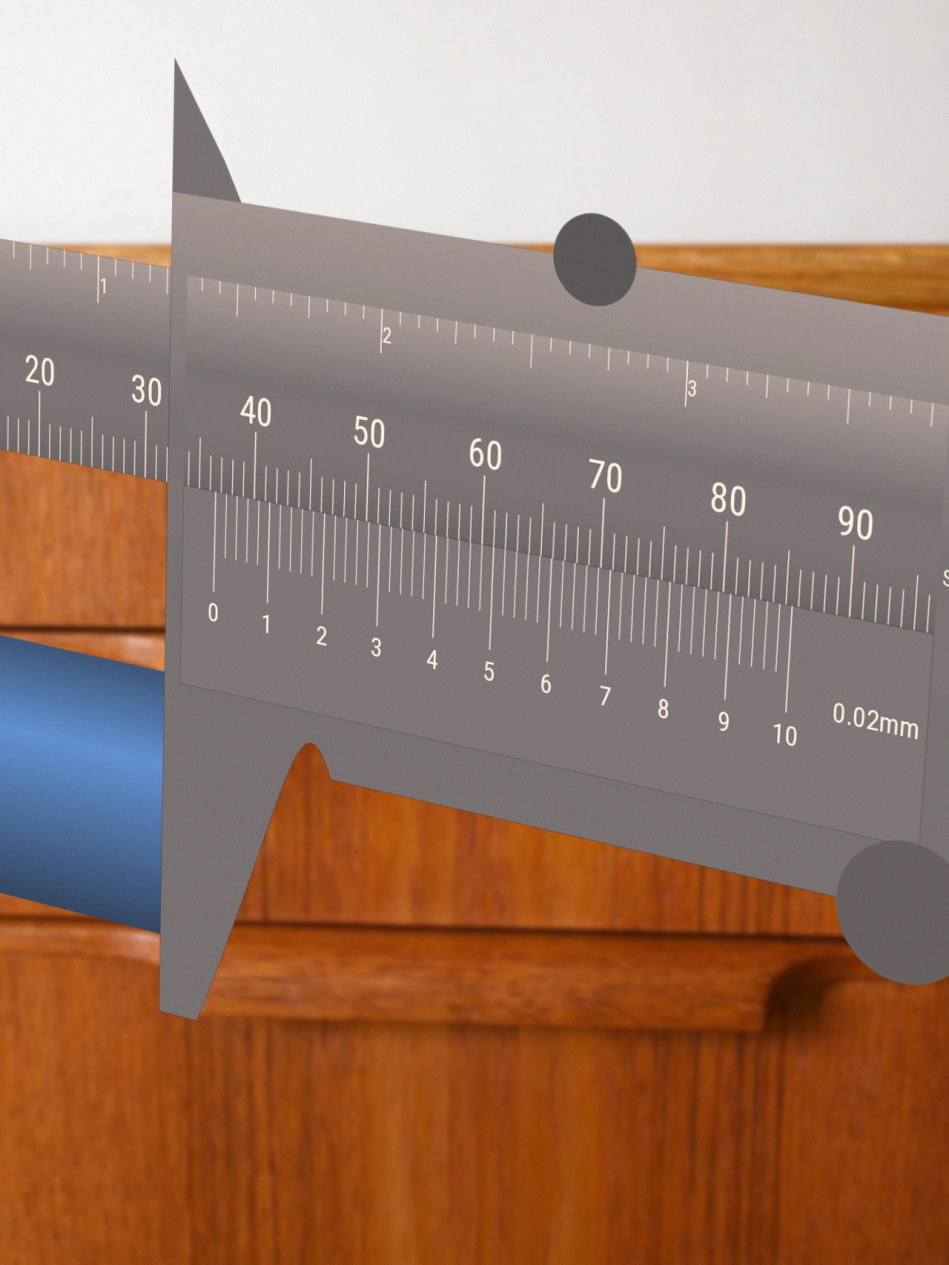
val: 36.5
